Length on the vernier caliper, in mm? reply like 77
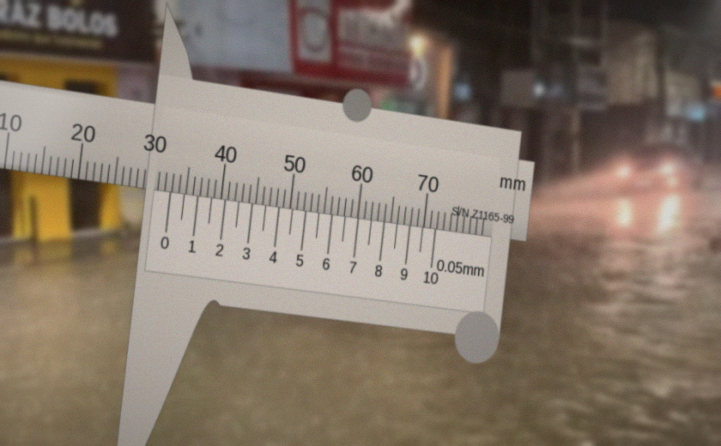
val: 32.8
